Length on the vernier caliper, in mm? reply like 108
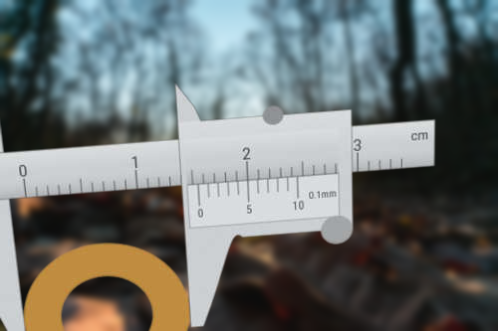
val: 15.5
